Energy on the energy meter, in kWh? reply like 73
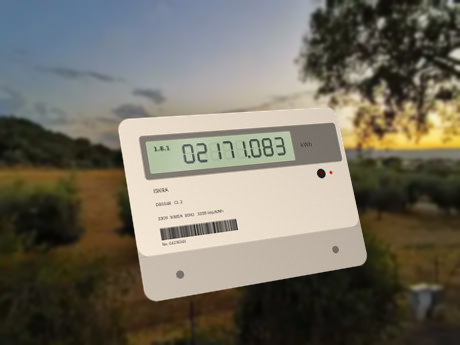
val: 2171.083
